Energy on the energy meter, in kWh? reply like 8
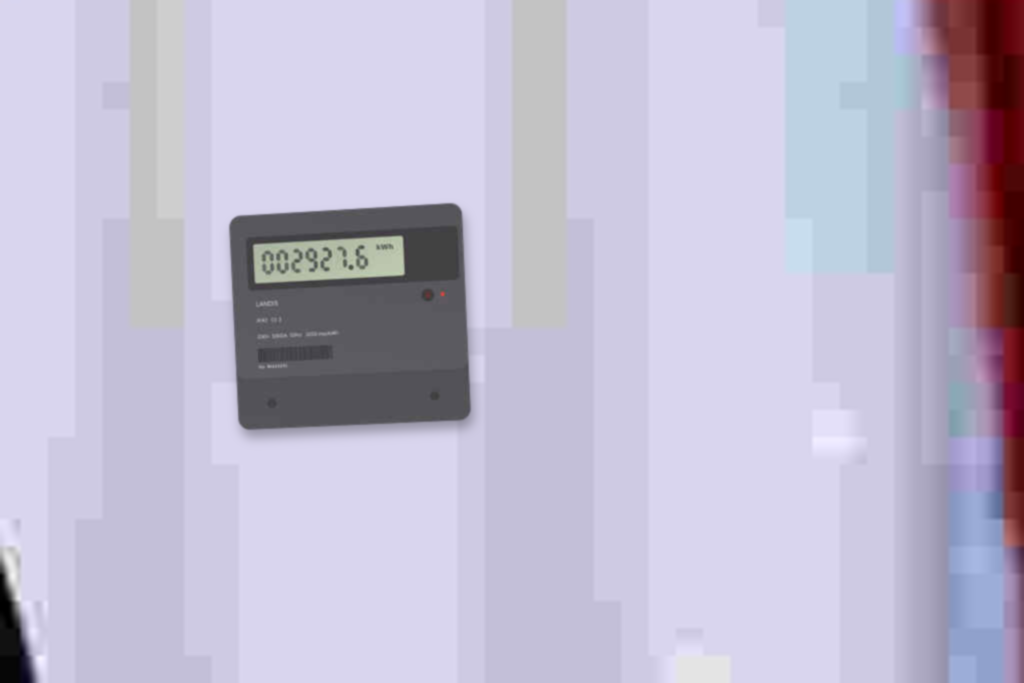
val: 2927.6
